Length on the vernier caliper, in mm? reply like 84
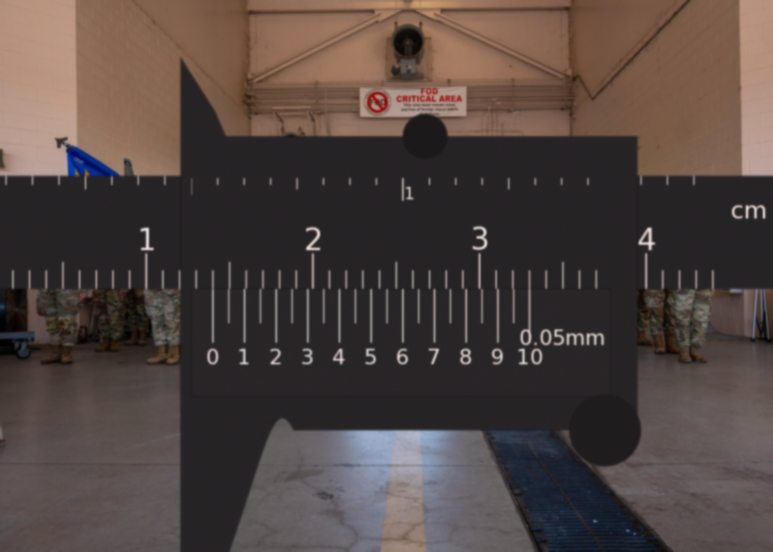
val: 14.0
